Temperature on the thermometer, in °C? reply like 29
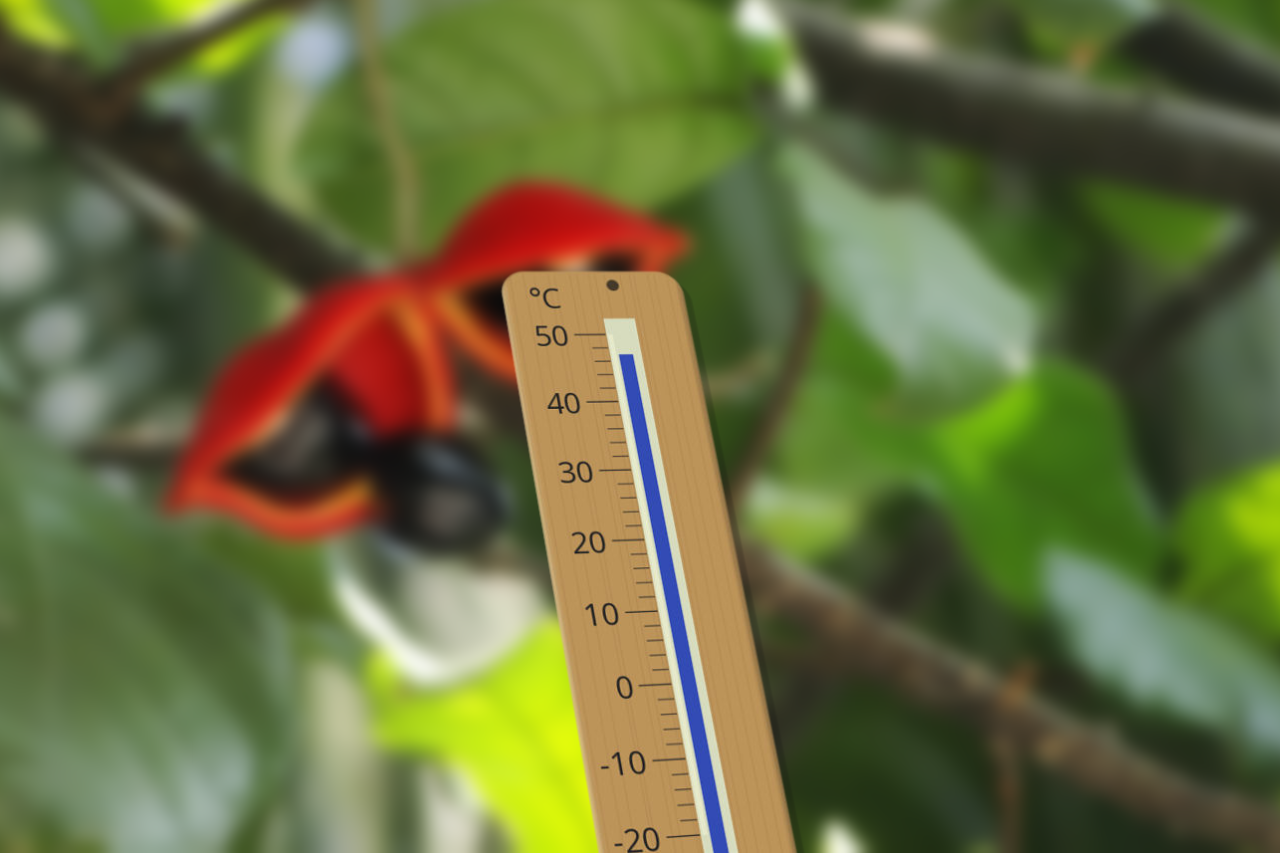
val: 47
